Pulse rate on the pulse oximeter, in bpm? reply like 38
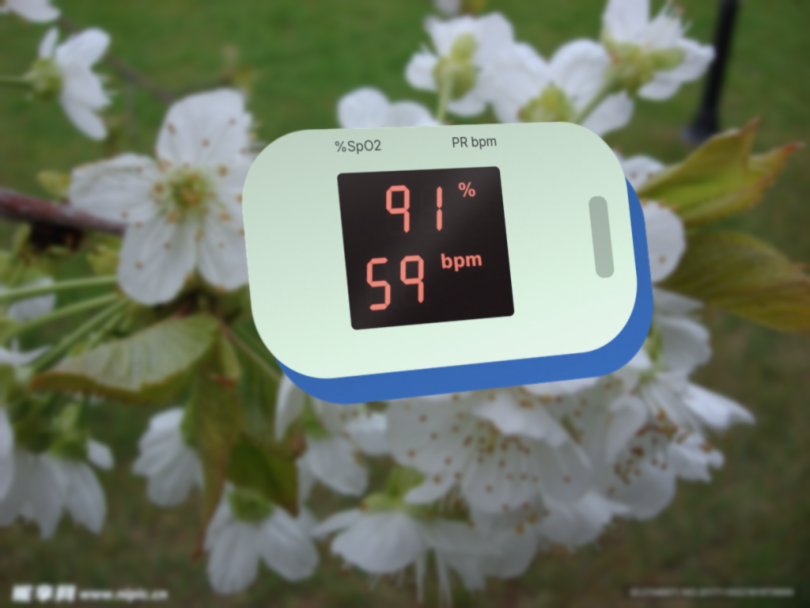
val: 59
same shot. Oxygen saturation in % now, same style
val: 91
